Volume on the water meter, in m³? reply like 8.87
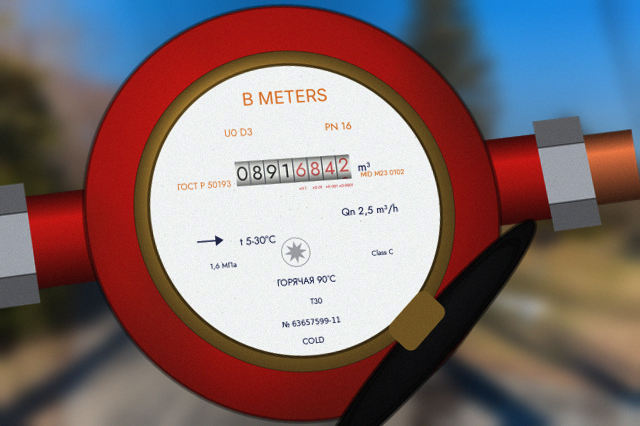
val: 891.6842
